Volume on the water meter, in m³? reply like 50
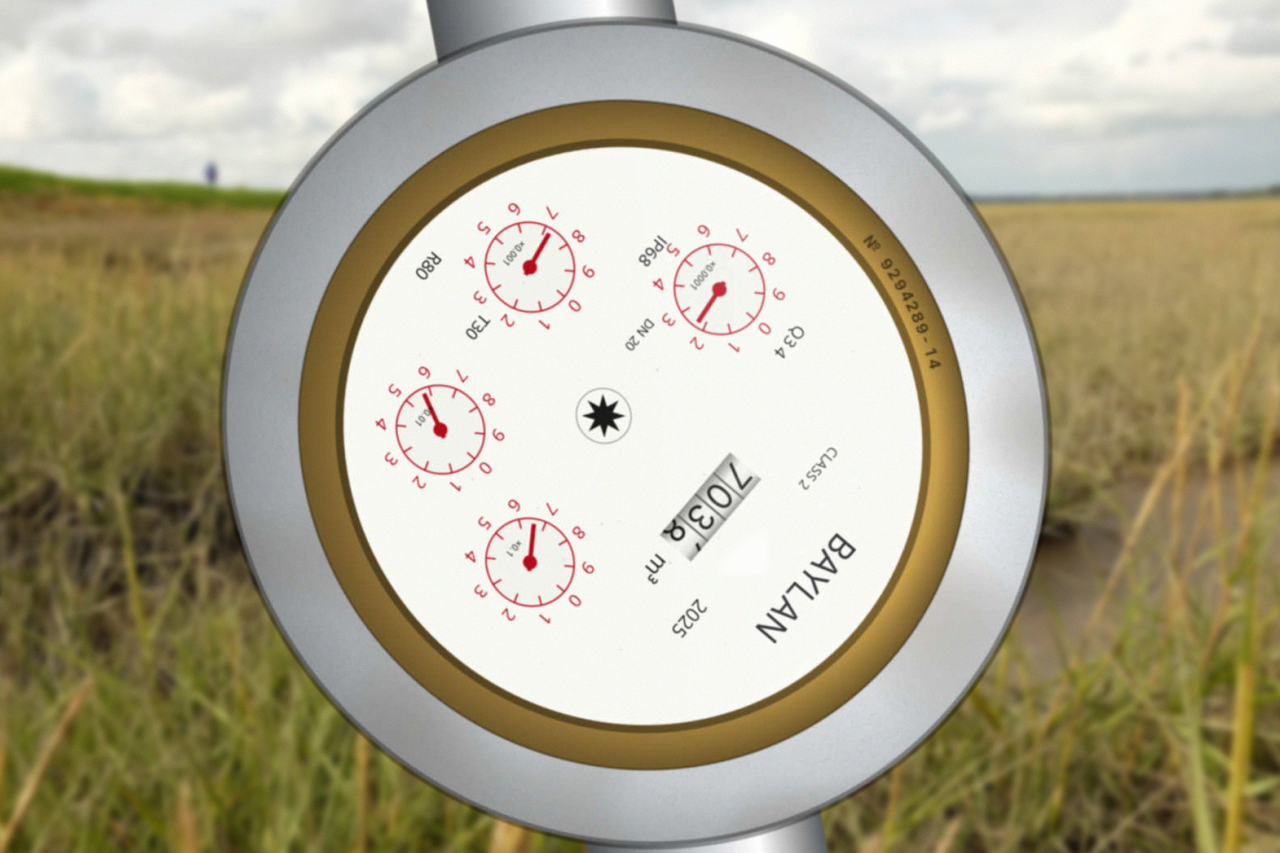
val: 7037.6572
